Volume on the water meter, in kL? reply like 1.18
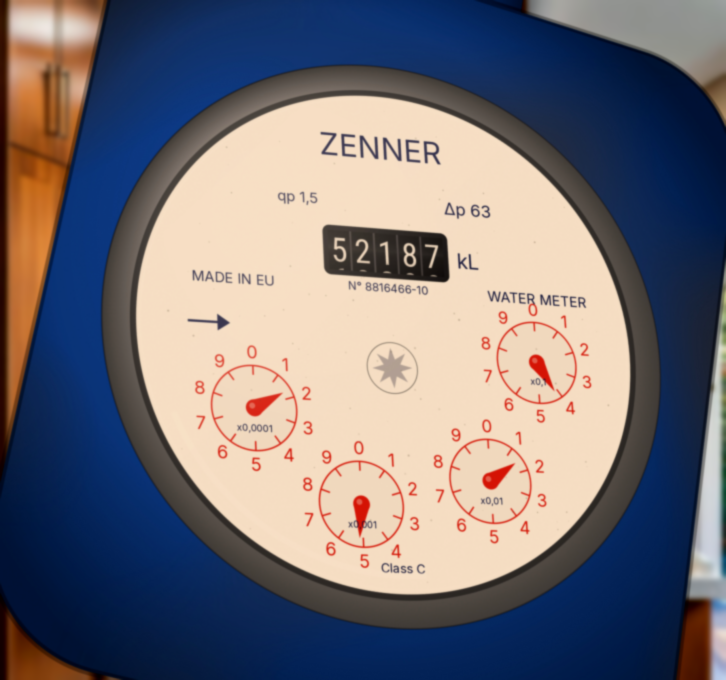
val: 52187.4151
